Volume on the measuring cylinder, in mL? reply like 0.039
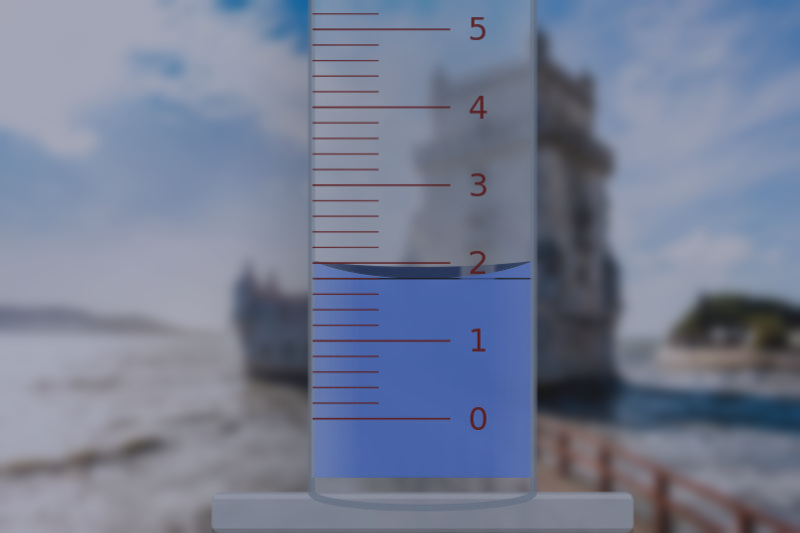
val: 1.8
